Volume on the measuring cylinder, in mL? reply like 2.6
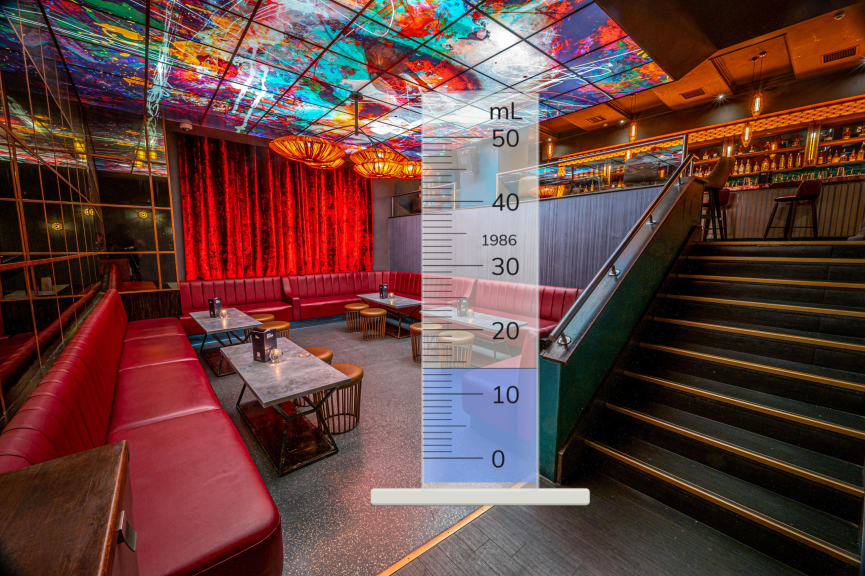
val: 14
